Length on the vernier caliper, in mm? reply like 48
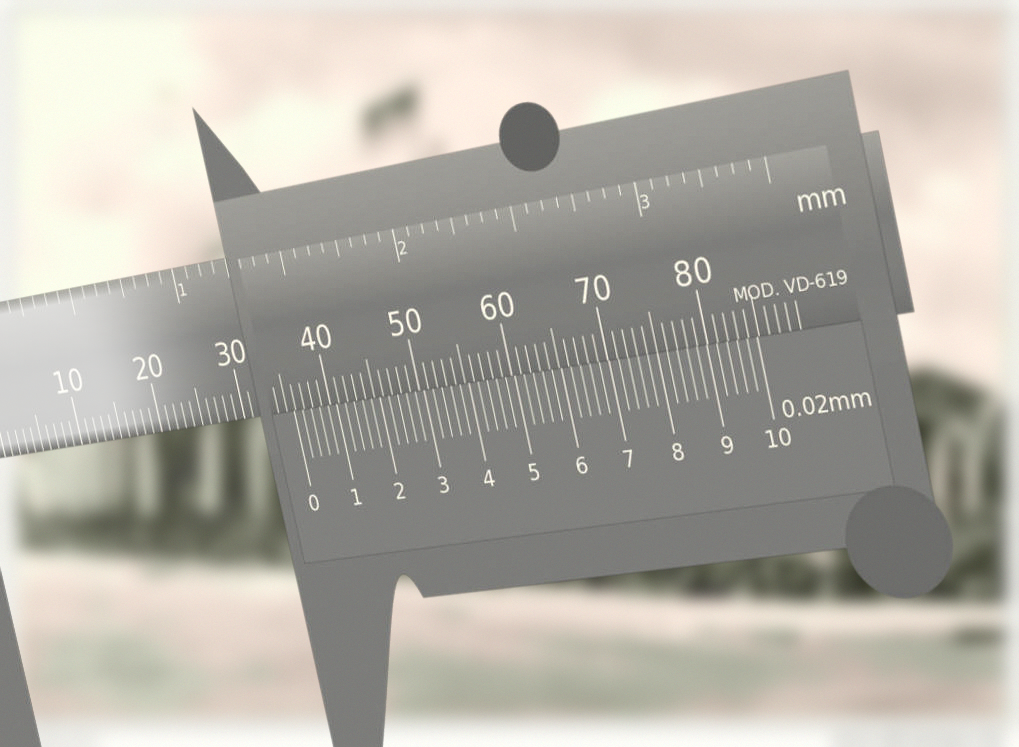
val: 35.8
